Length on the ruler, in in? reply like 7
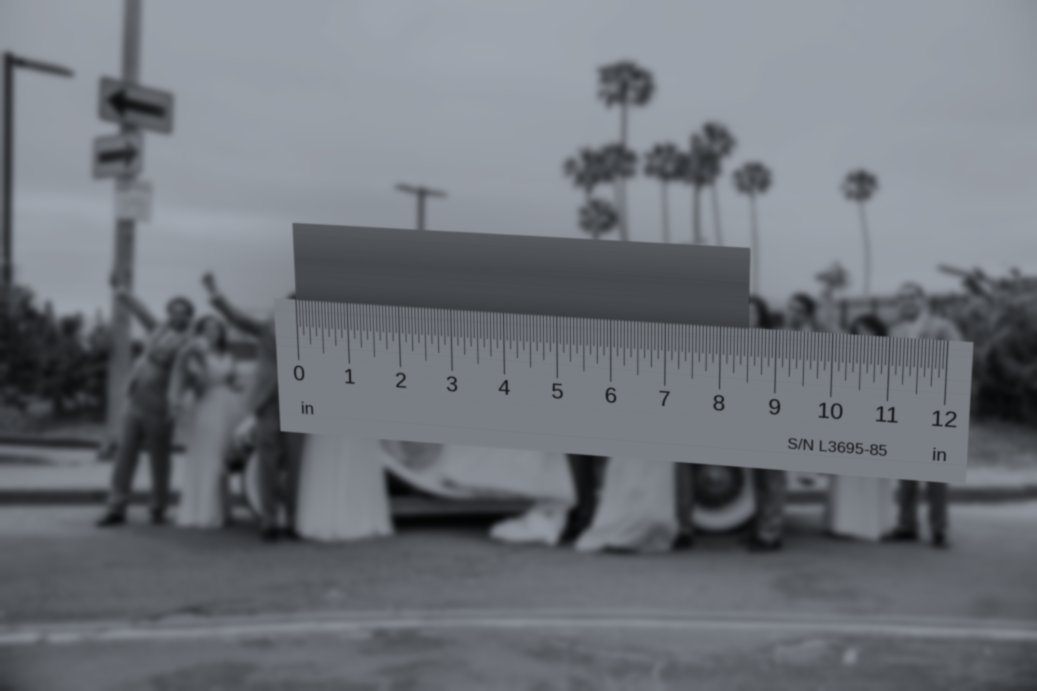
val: 8.5
